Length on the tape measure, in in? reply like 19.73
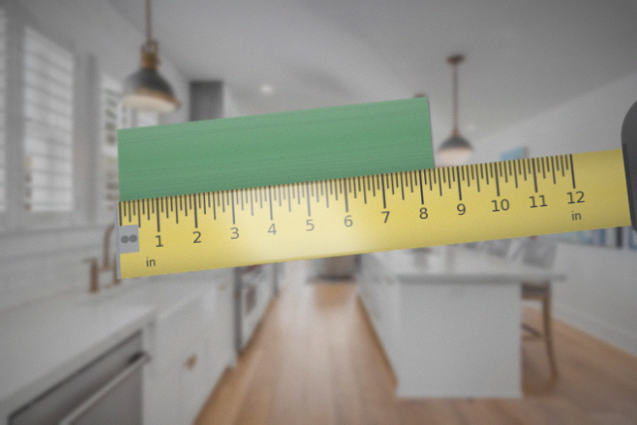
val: 8.375
